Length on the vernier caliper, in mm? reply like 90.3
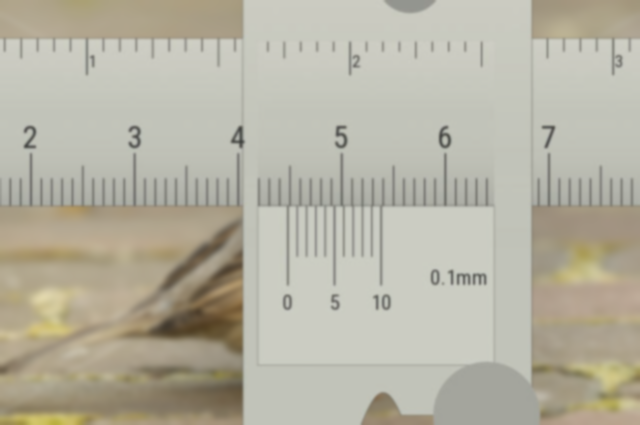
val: 44.8
